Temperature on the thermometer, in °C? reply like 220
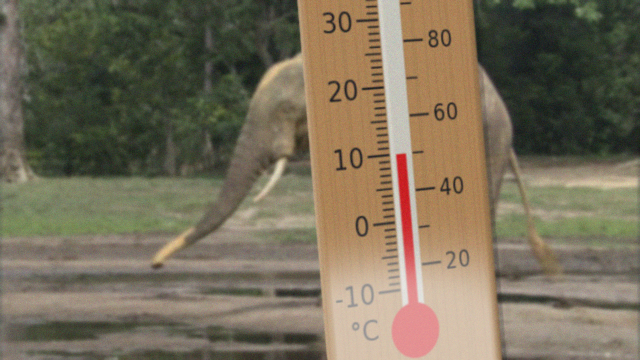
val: 10
